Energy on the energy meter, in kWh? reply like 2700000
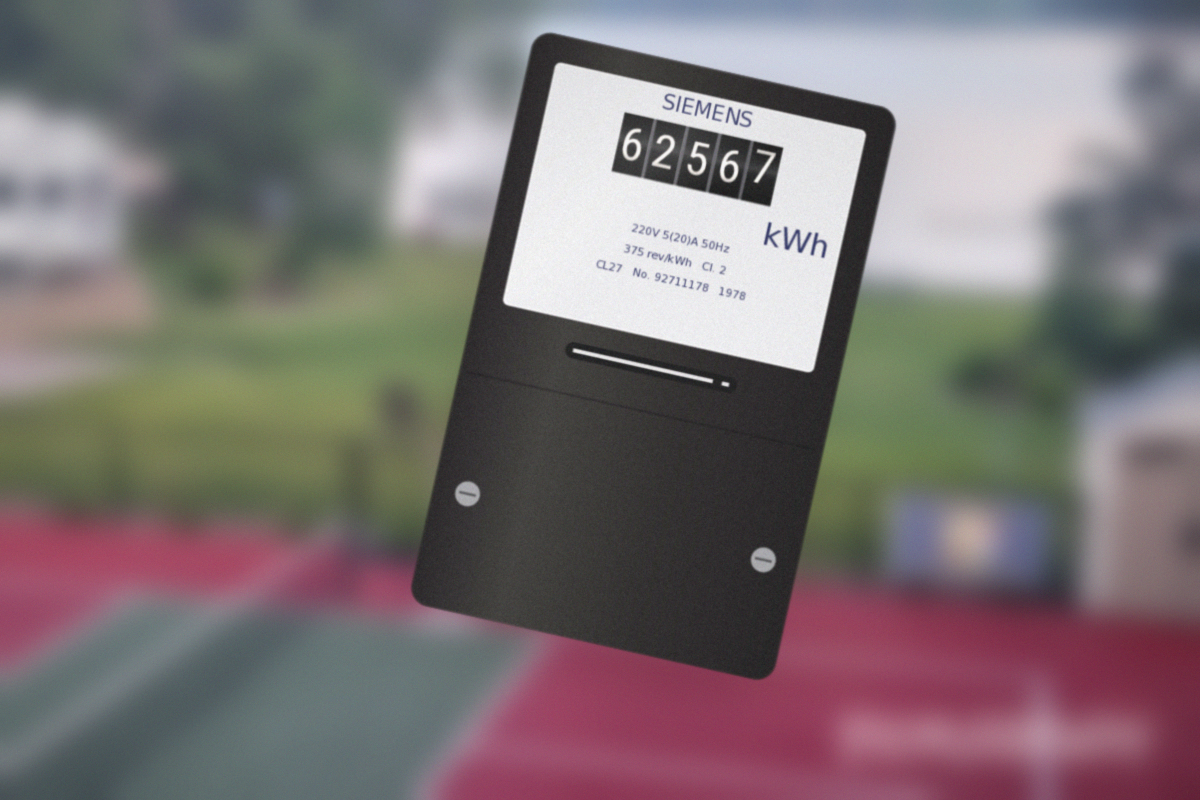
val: 62567
